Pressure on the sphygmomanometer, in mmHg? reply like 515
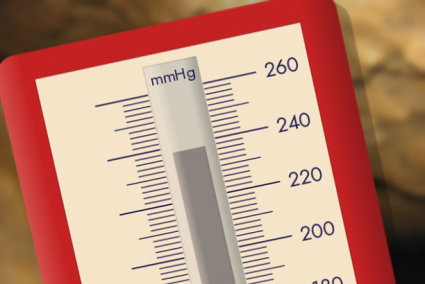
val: 238
